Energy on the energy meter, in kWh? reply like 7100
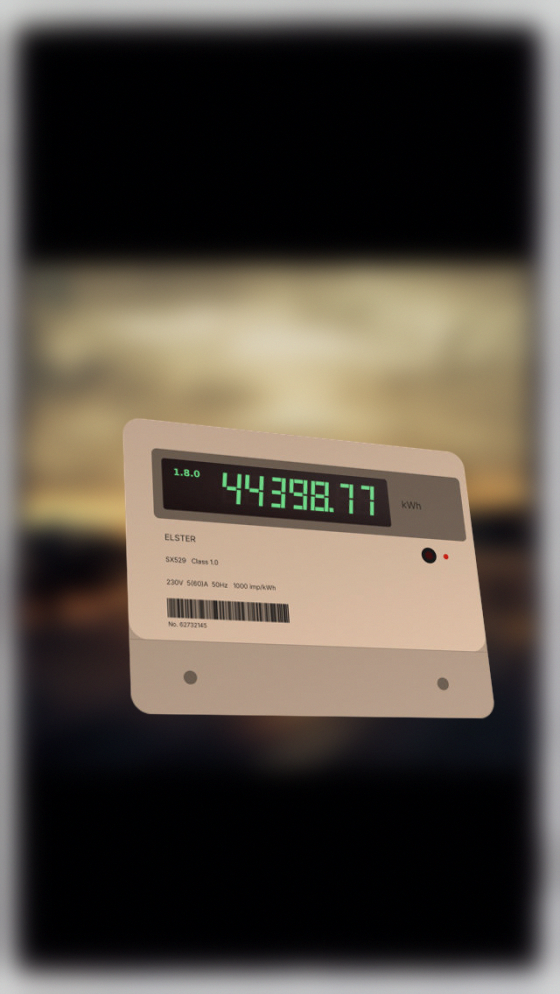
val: 44398.77
